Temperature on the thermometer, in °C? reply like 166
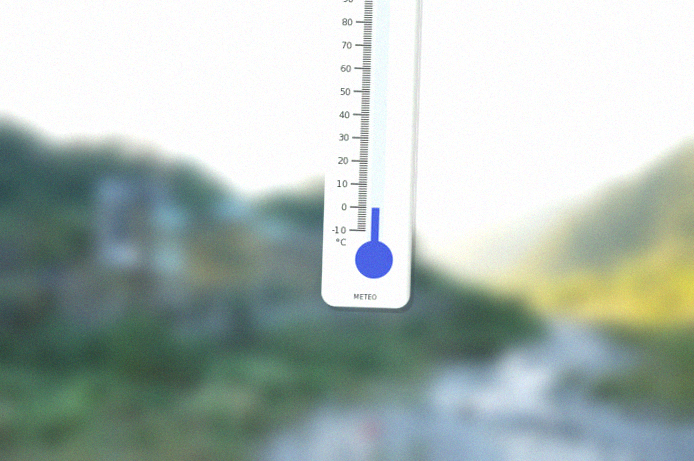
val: 0
